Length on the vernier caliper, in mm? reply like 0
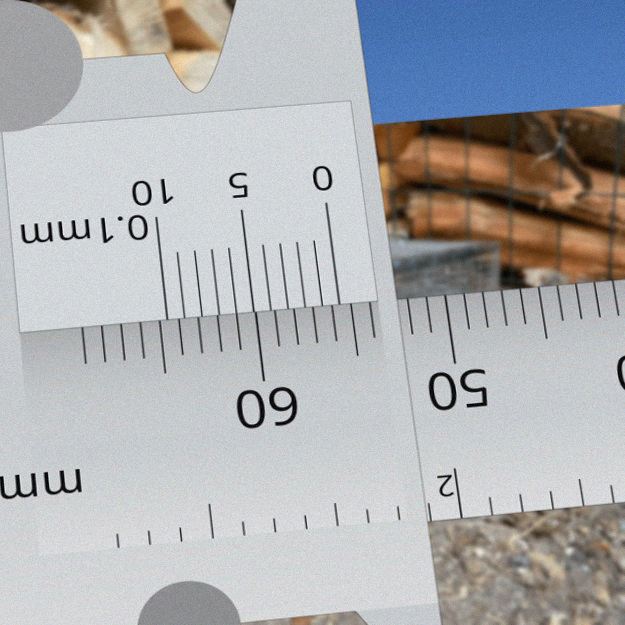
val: 55.6
